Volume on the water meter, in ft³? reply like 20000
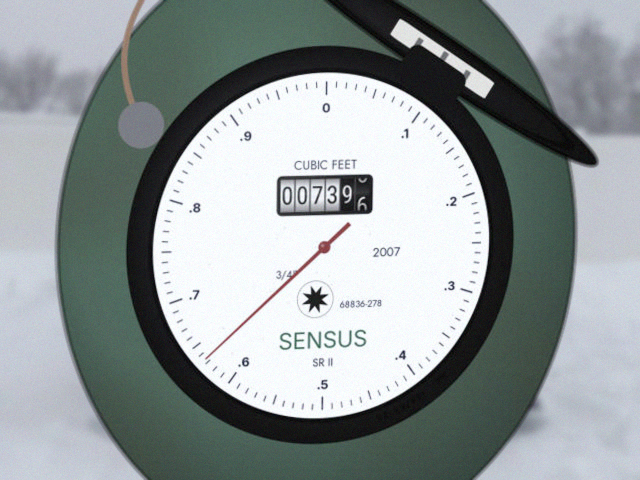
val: 7395.63
